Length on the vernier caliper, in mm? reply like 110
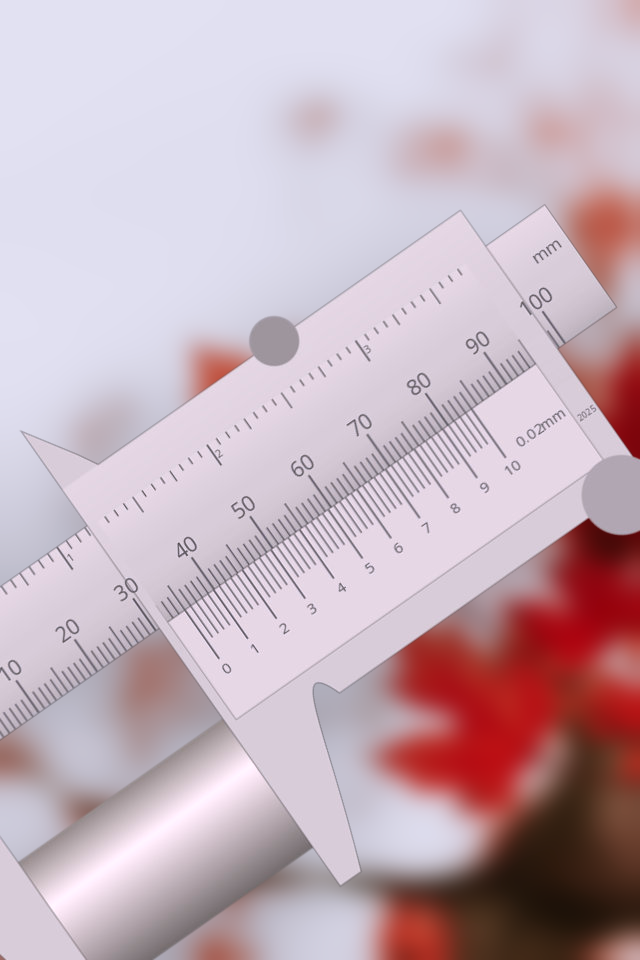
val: 35.0
